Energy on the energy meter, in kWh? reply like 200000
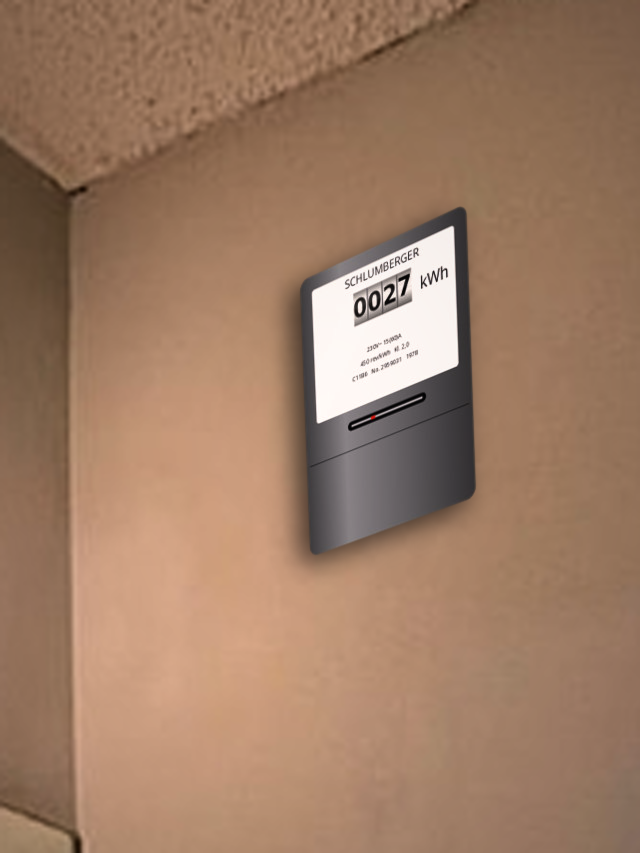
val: 27
